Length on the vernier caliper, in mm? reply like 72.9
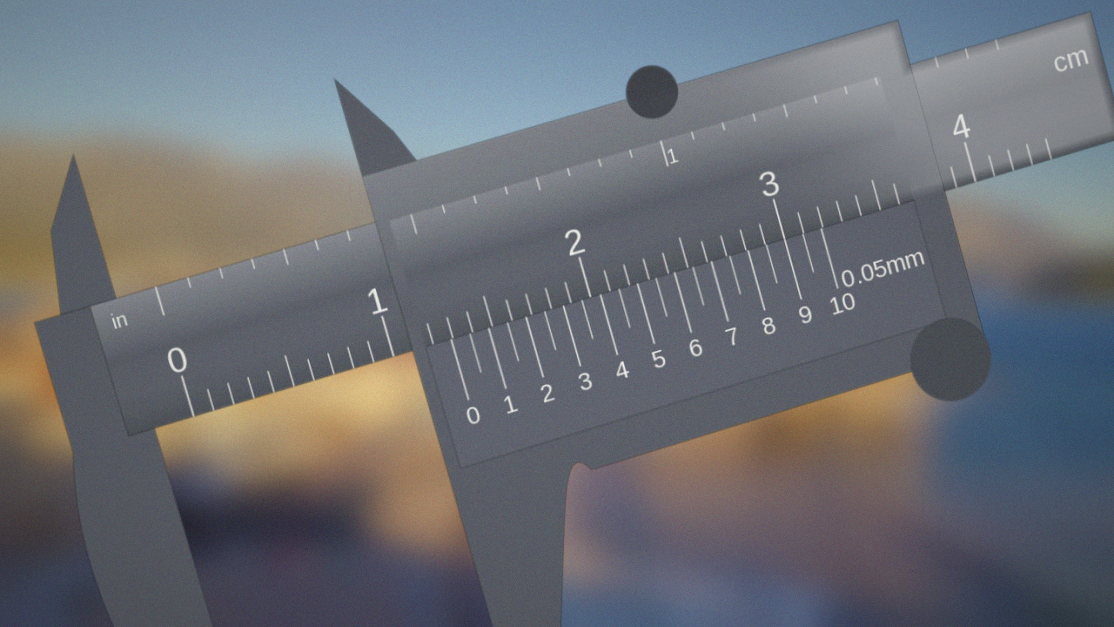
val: 12.9
